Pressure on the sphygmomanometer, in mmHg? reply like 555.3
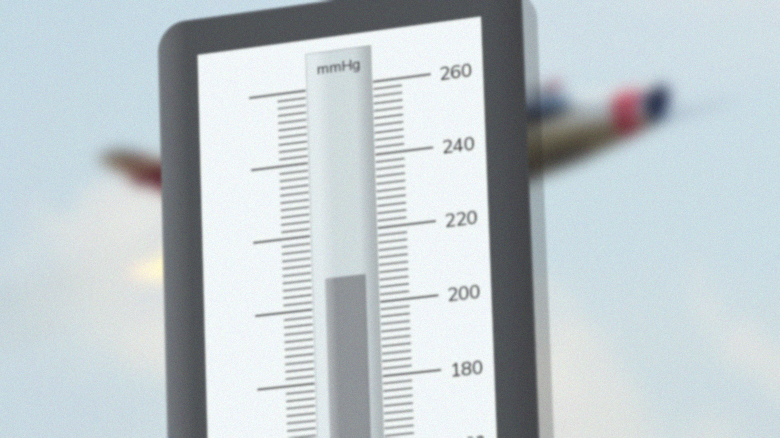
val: 208
